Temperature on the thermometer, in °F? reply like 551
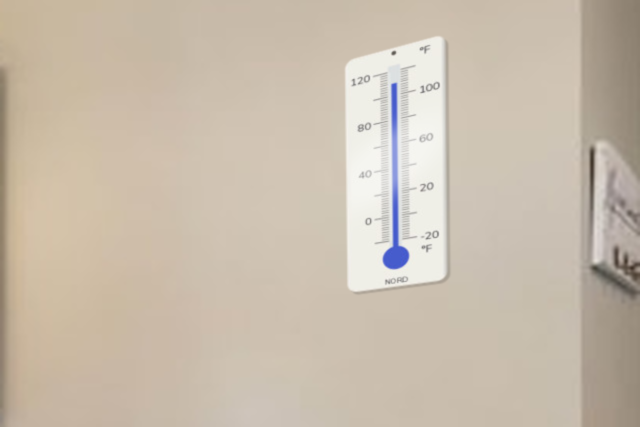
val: 110
